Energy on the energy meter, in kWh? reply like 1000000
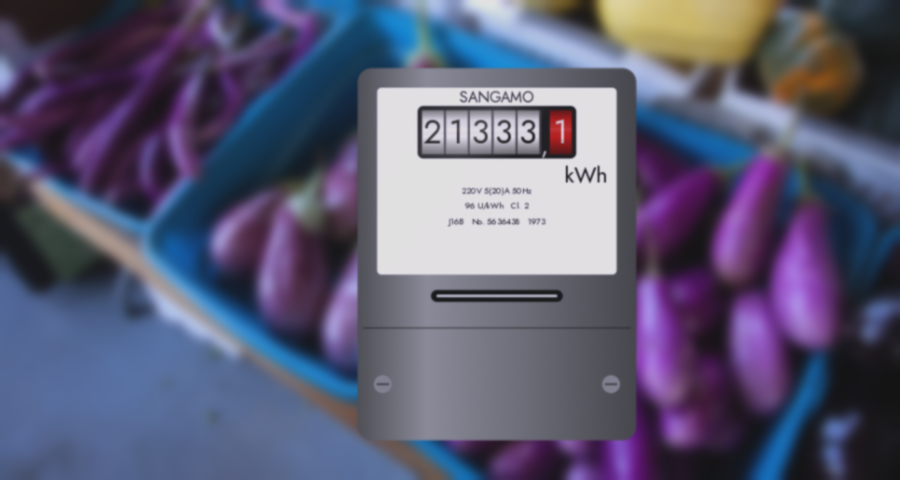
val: 21333.1
